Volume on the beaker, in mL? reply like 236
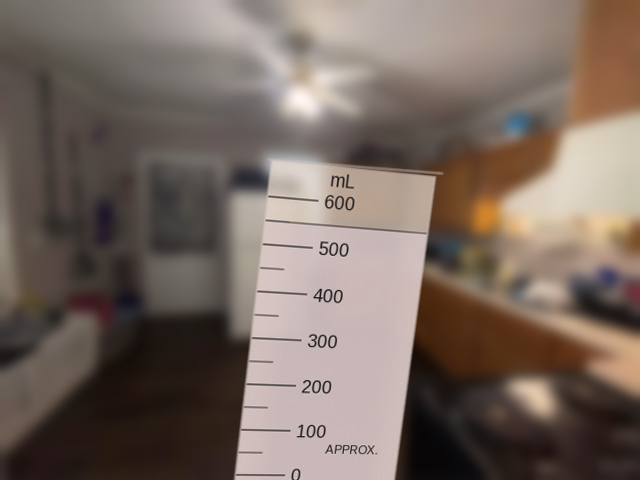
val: 550
